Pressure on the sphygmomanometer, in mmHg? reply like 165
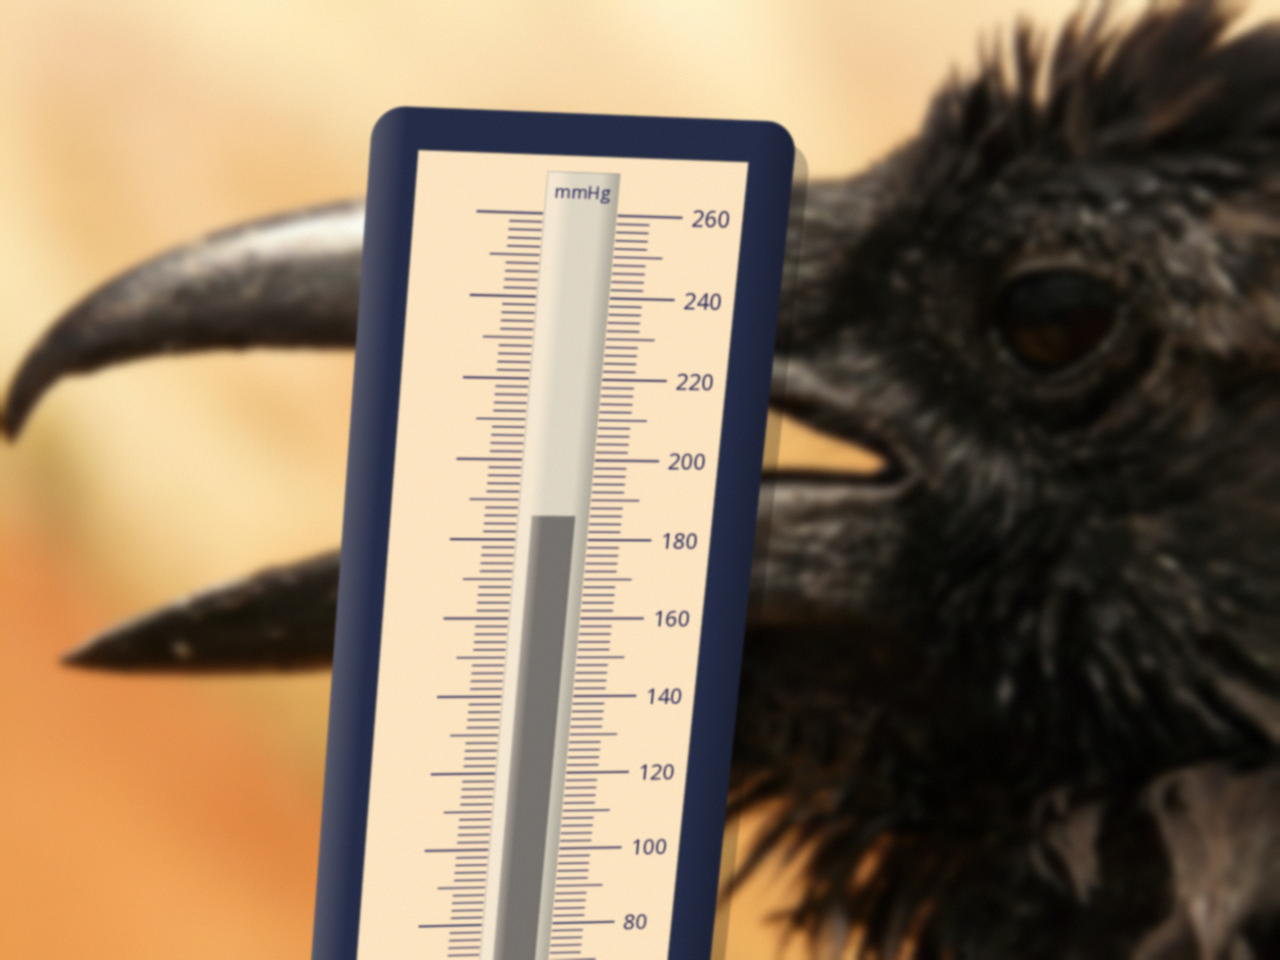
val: 186
